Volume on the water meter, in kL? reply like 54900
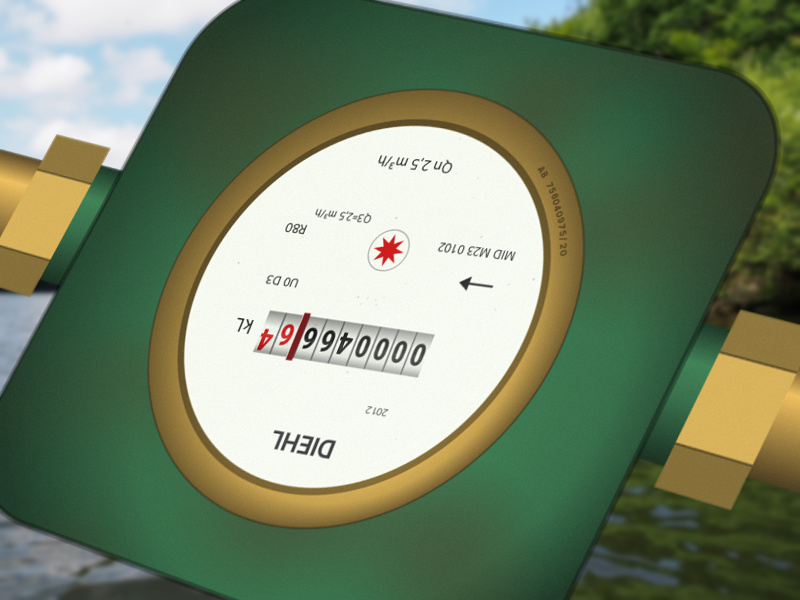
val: 466.64
